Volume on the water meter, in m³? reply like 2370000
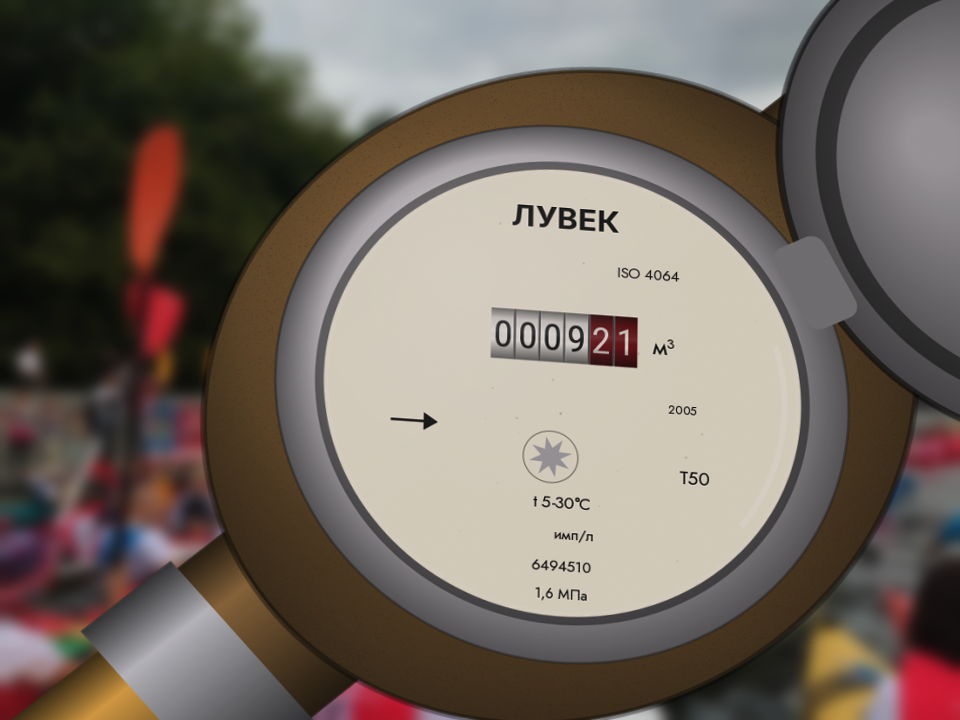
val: 9.21
